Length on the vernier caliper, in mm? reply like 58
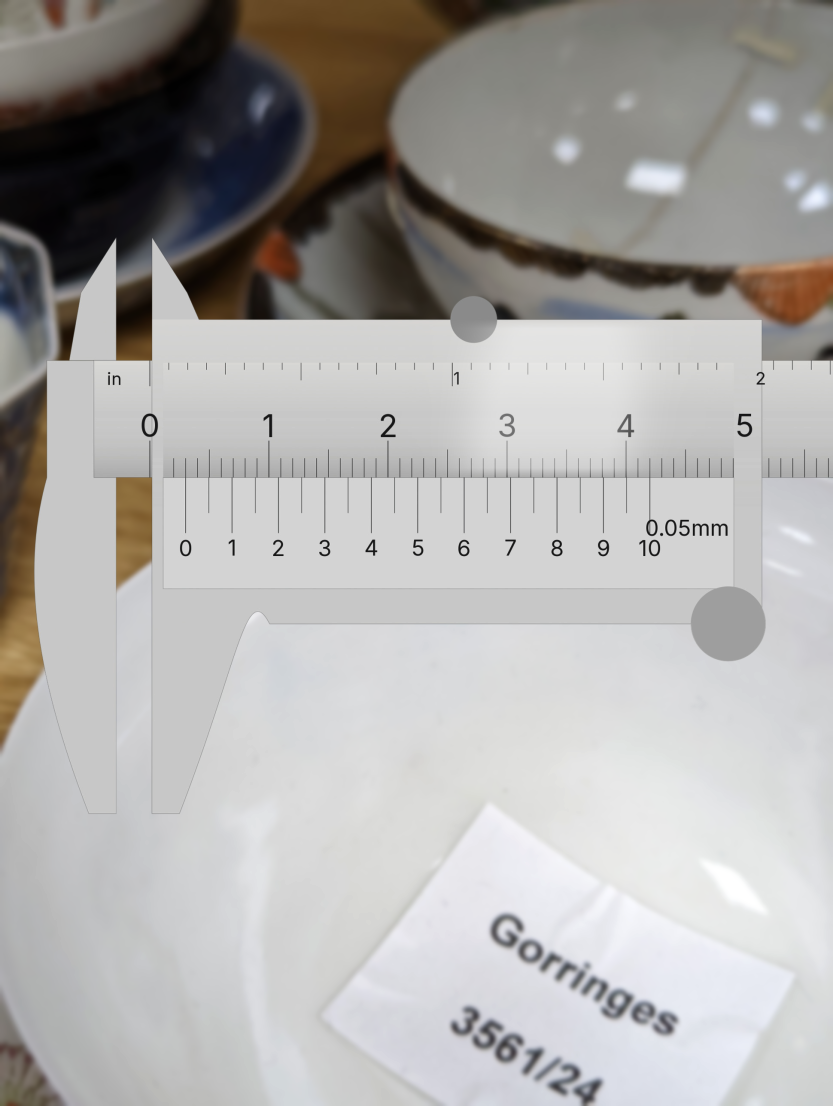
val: 3.0
